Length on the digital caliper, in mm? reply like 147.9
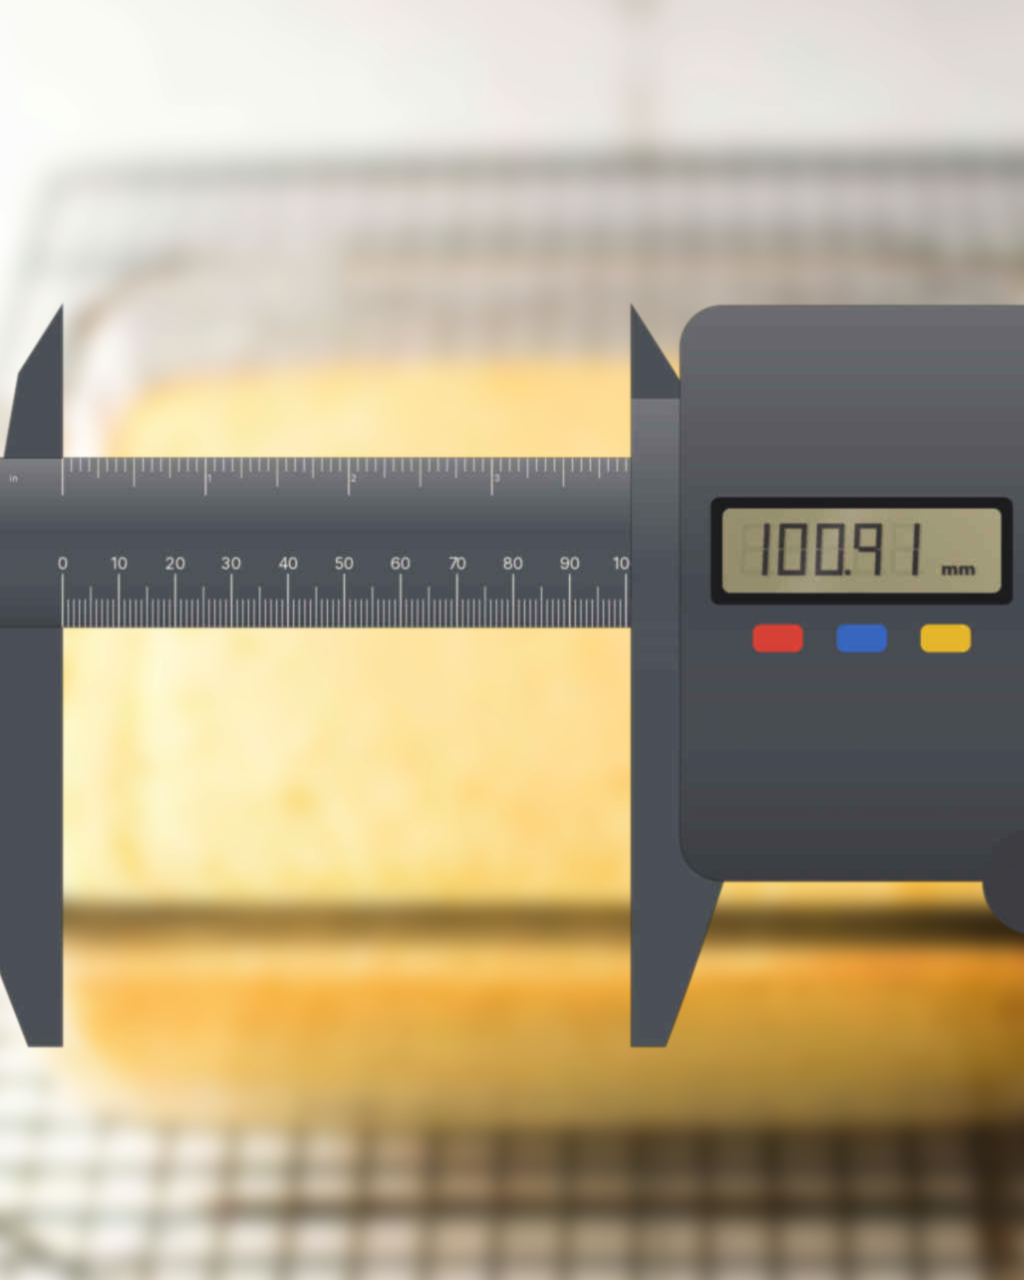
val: 100.91
